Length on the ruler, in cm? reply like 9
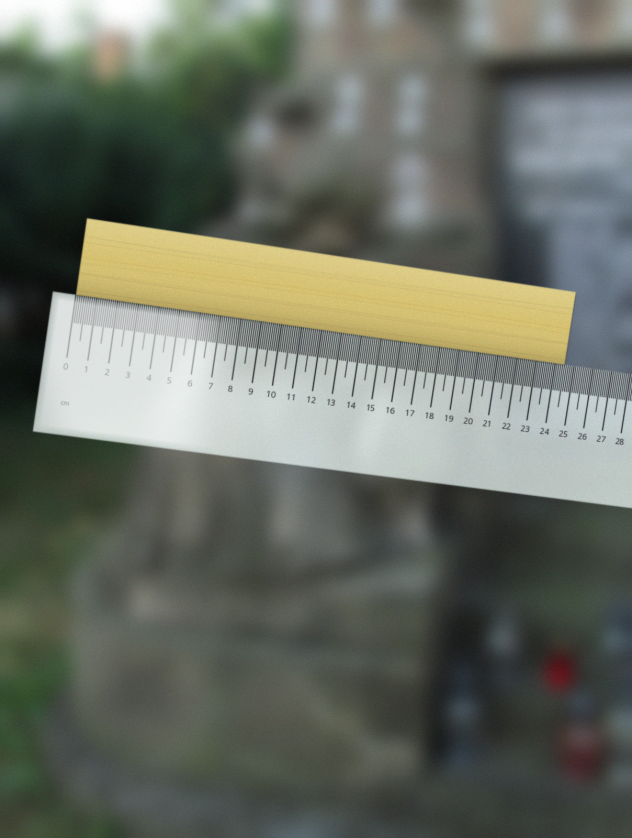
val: 24.5
